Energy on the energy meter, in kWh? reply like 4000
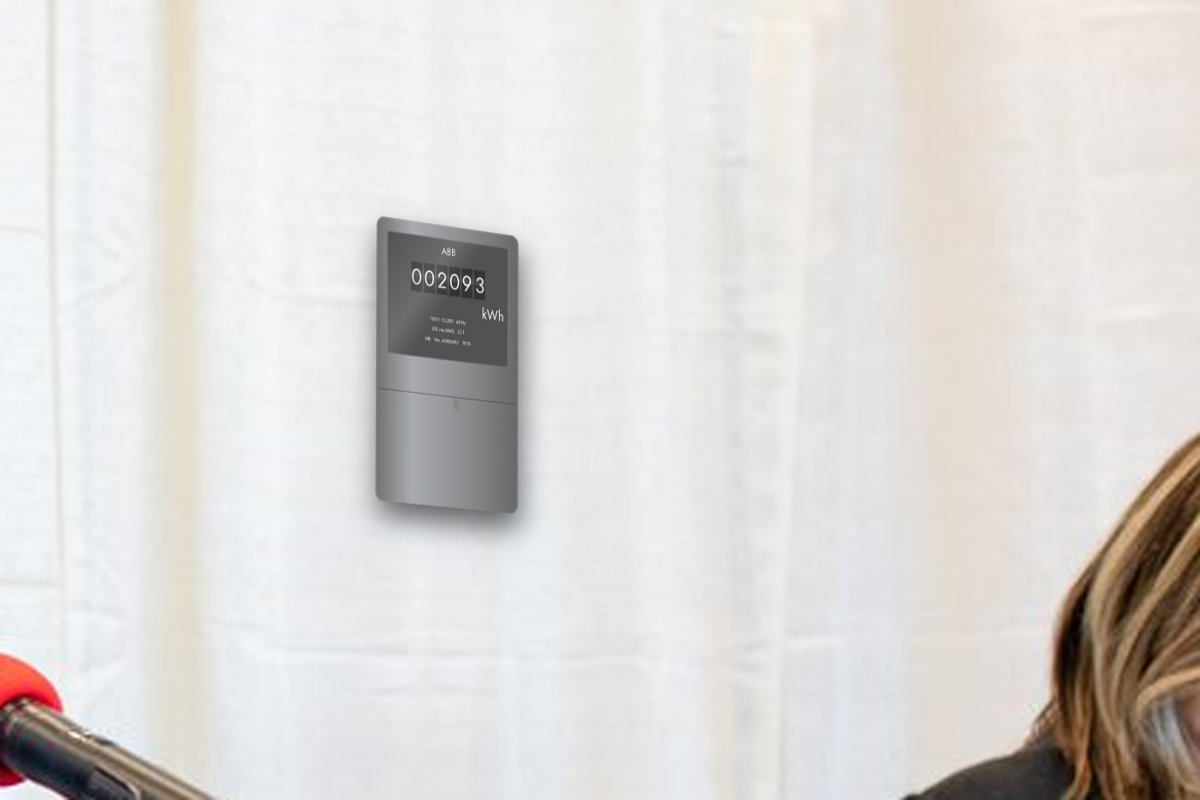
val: 2093
